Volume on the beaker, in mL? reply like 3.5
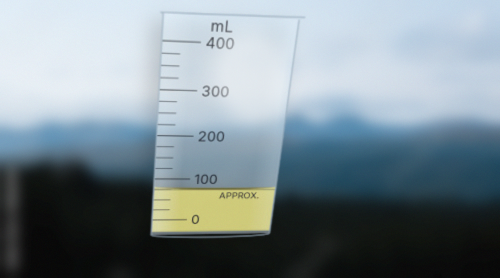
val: 75
